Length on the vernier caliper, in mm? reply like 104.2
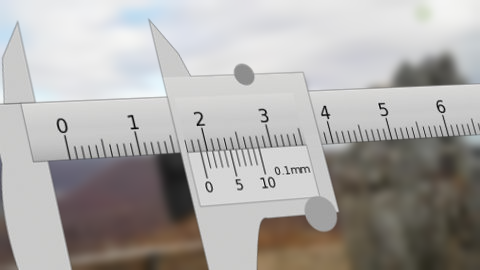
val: 19.0
